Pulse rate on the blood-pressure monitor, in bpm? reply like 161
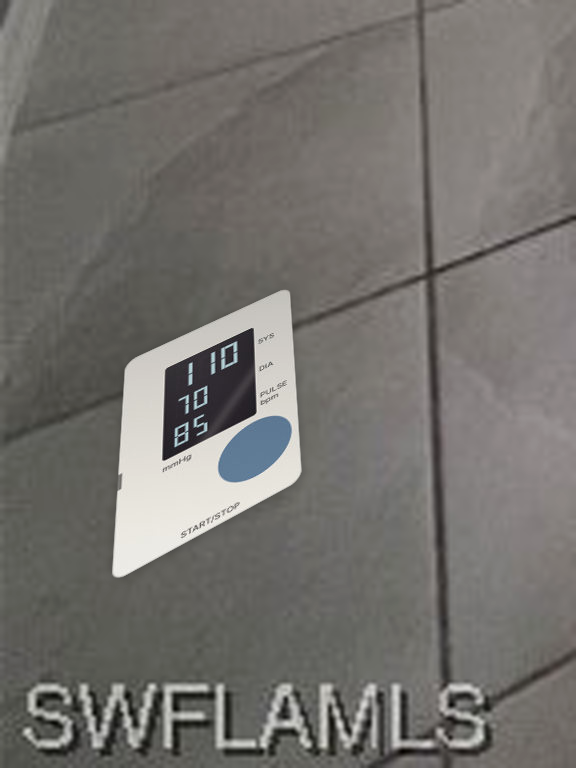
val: 85
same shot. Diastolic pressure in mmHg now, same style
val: 70
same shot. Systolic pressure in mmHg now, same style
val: 110
